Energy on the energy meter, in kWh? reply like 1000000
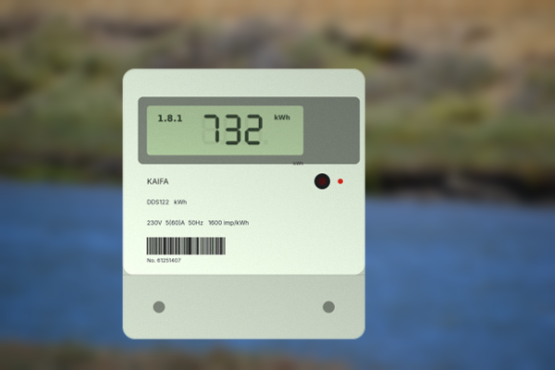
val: 732
